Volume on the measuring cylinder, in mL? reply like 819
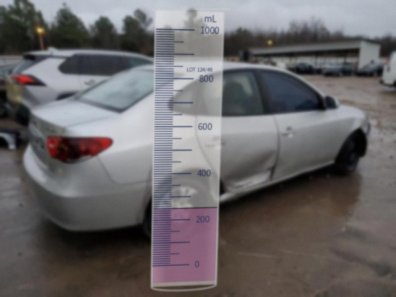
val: 250
